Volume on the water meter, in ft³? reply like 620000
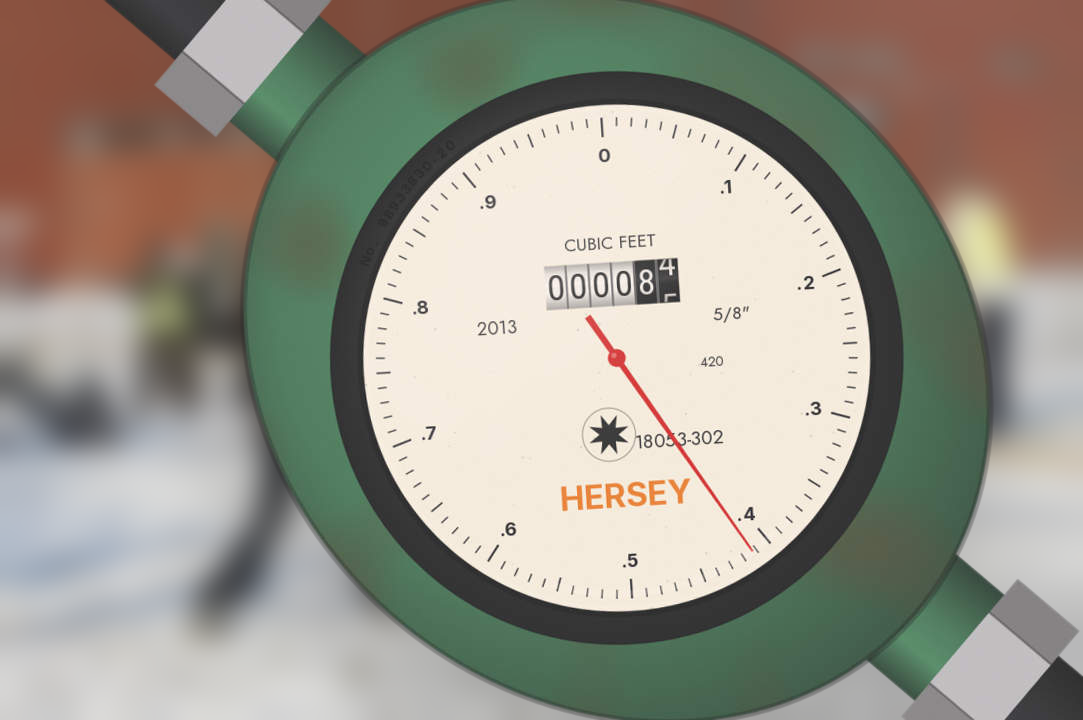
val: 84.41
